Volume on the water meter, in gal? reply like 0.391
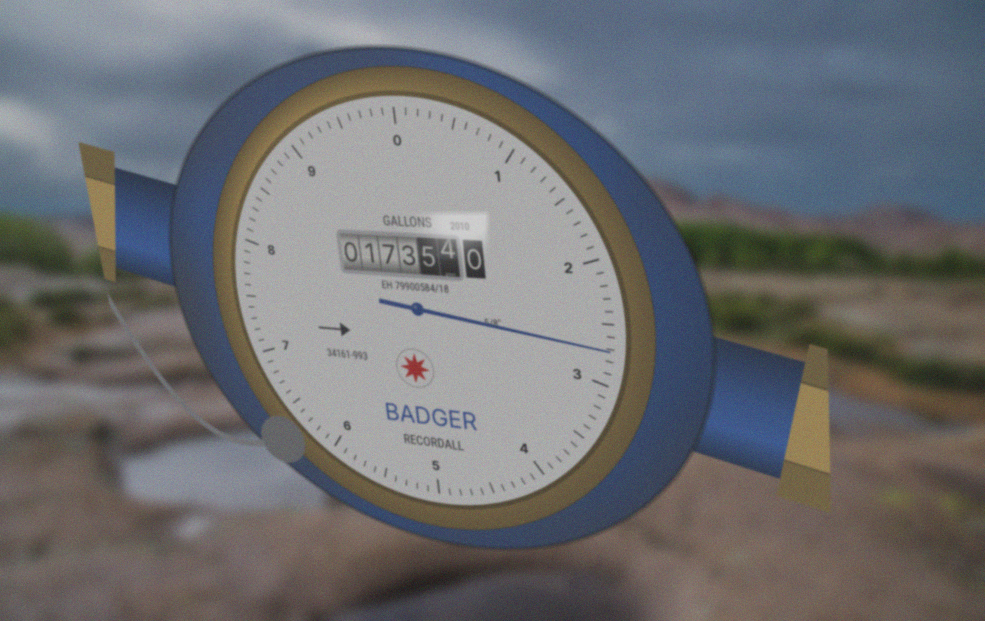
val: 173542.7
